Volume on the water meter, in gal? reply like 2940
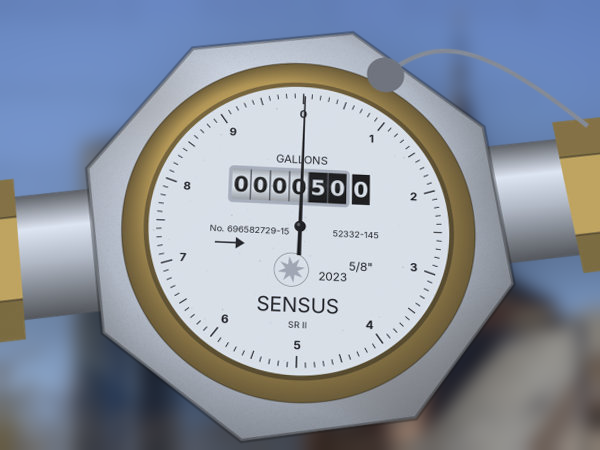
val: 500.0
